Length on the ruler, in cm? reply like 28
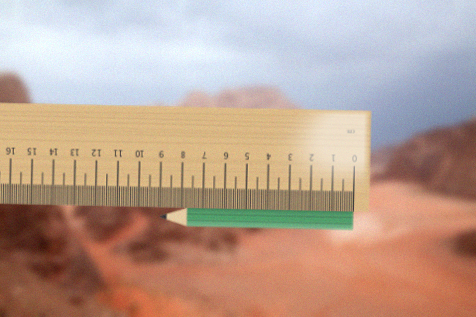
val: 9
